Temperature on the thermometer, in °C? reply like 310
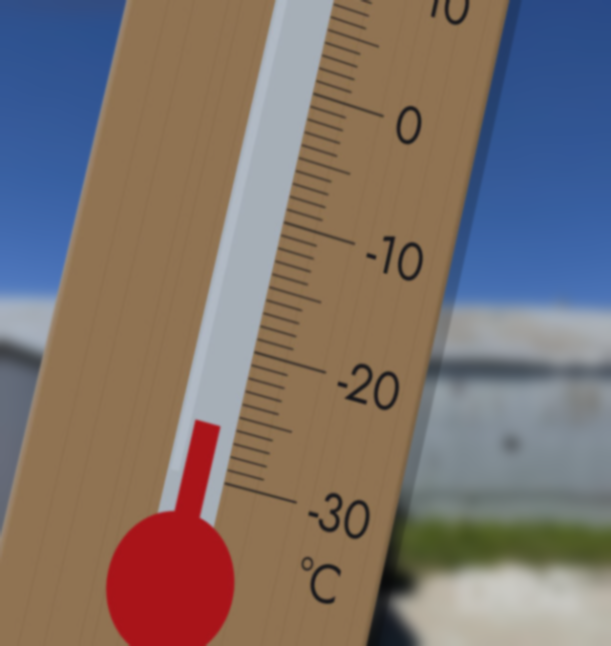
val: -26
